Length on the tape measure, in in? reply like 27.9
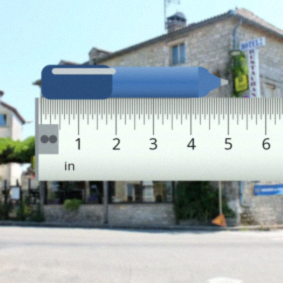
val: 5
